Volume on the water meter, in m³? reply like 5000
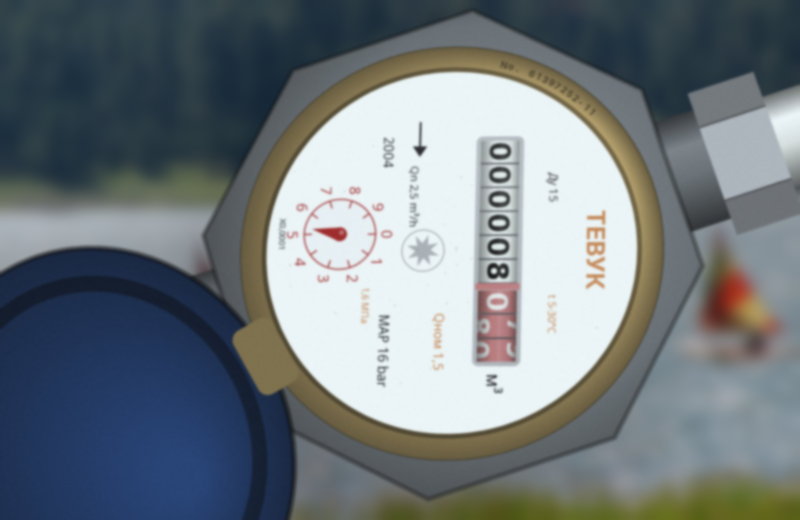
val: 8.0795
